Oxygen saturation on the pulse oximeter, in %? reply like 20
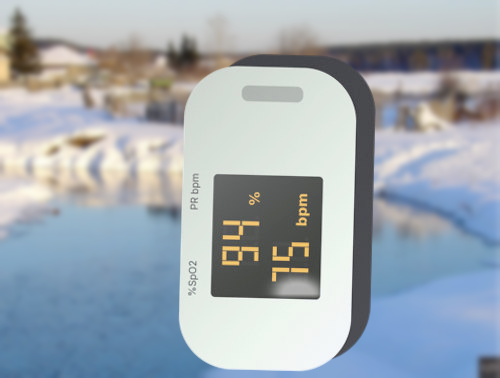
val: 94
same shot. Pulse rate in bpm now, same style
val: 75
